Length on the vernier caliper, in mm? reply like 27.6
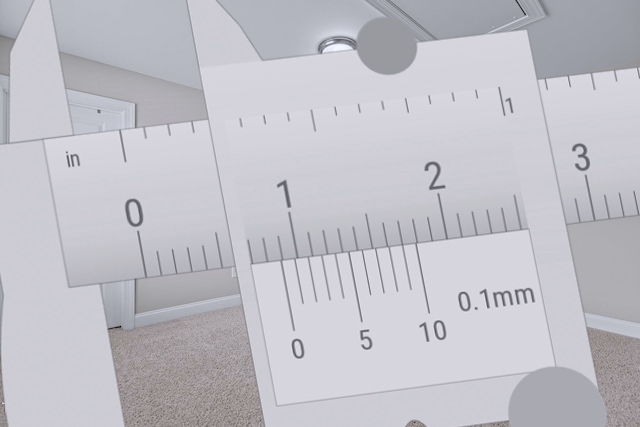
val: 8.9
